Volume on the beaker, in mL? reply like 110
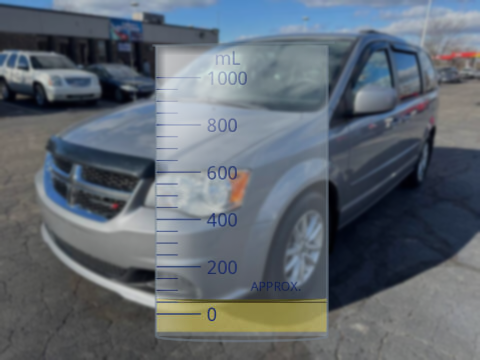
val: 50
